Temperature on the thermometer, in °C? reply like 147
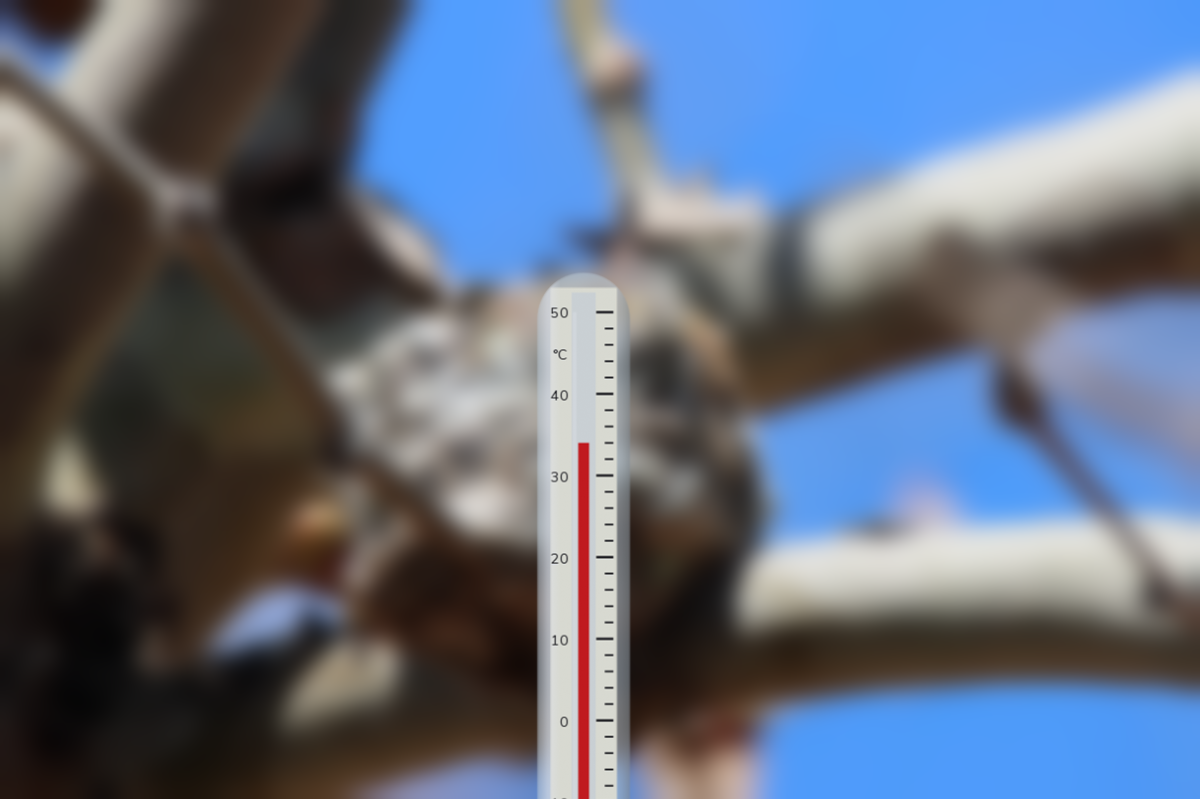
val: 34
